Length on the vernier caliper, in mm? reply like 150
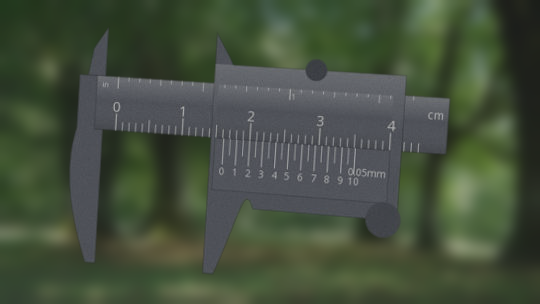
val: 16.2
